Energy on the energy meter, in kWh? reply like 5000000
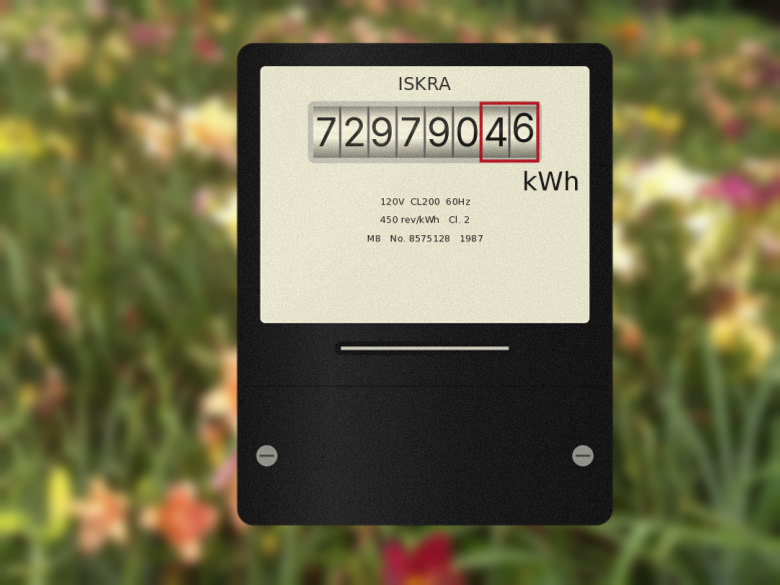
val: 729790.46
